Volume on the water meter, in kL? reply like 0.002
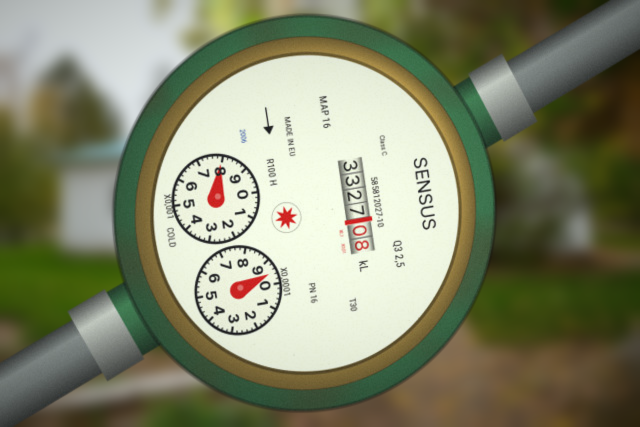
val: 3327.0879
